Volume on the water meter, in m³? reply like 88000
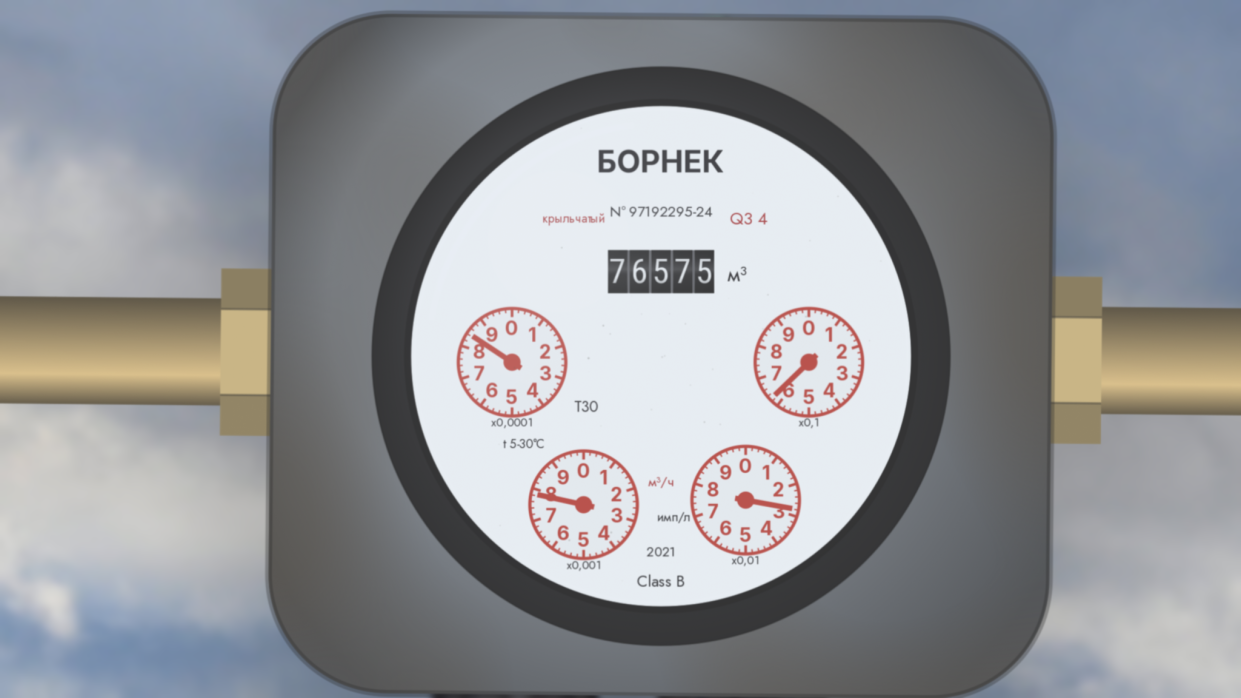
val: 76575.6278
